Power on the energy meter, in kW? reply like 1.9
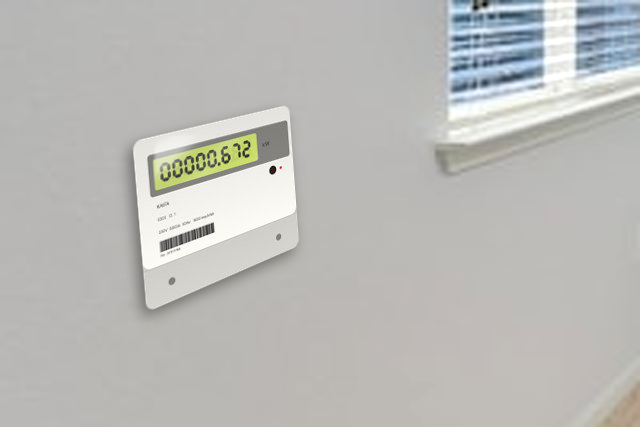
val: 0.672
